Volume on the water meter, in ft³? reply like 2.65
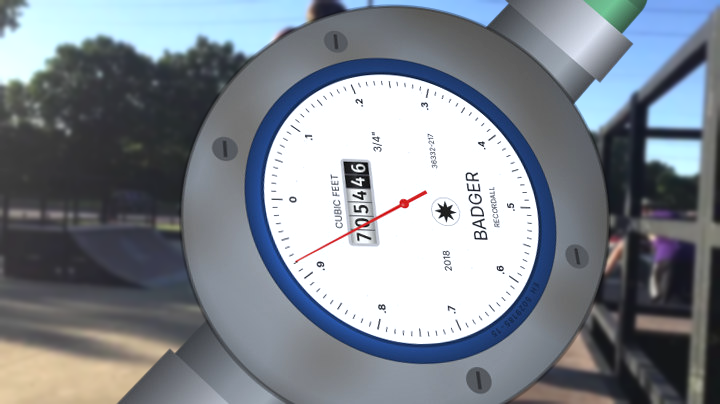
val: 705445.92
